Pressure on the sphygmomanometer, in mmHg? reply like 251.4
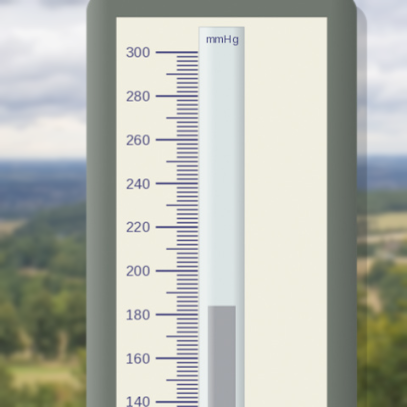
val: 184
